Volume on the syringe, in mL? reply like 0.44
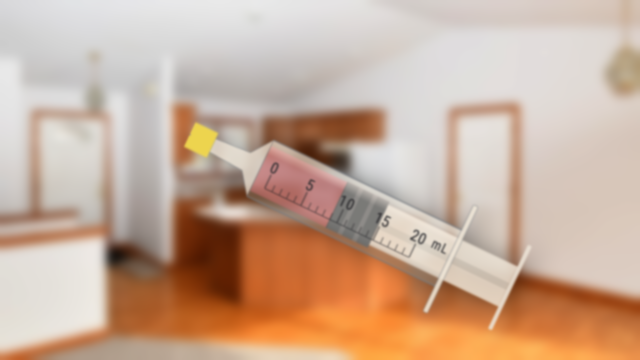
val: 9
